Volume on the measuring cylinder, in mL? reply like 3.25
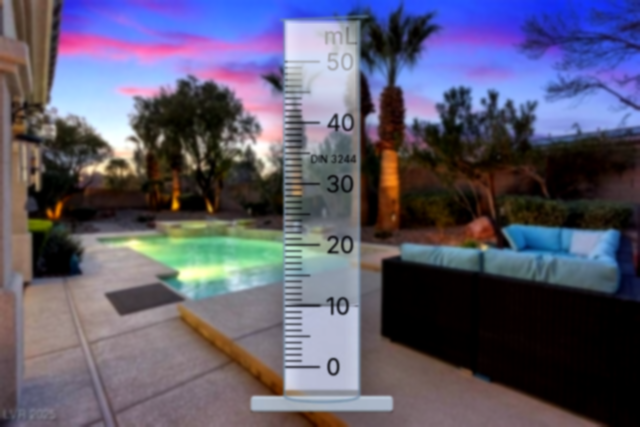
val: 10
